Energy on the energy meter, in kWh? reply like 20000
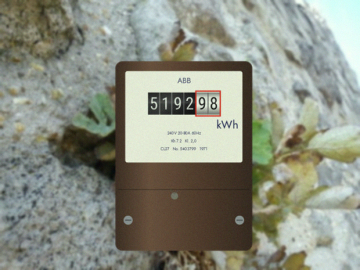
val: 5192.98
